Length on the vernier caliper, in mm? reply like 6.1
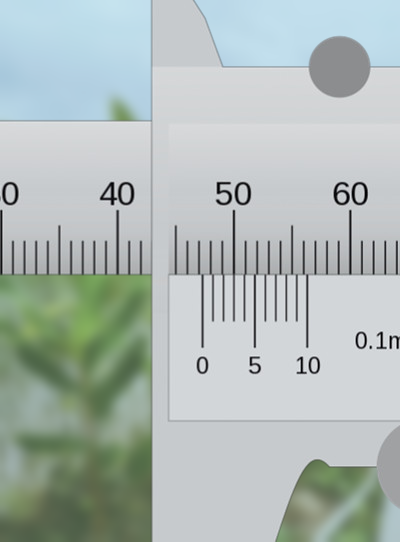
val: 47.3
